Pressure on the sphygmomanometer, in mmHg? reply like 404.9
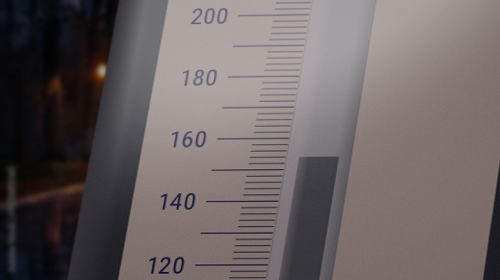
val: 154
